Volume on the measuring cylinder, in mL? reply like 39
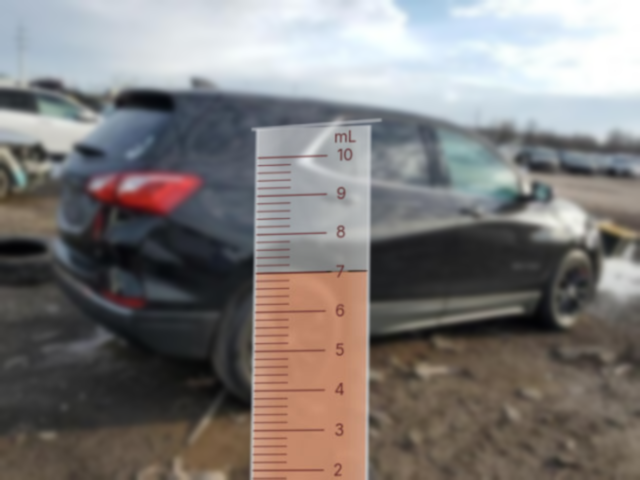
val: 7
